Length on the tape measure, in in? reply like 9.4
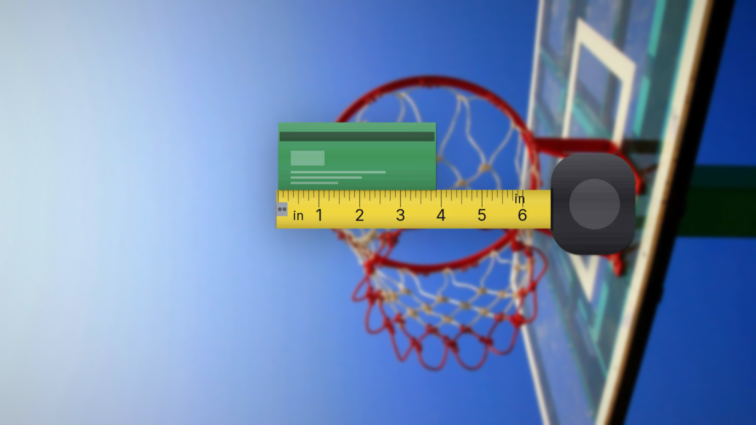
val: 3.875
